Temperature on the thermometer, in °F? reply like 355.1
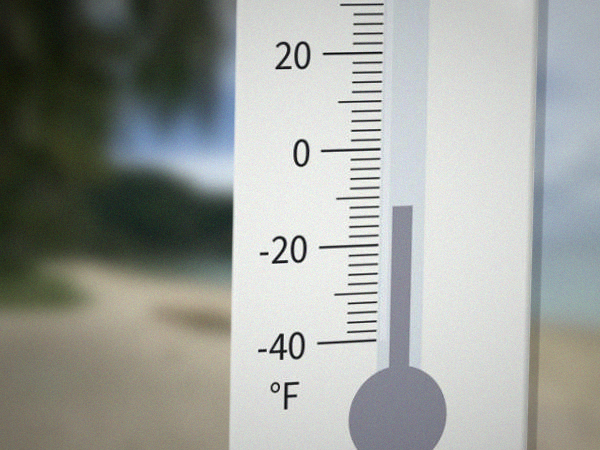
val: -12
